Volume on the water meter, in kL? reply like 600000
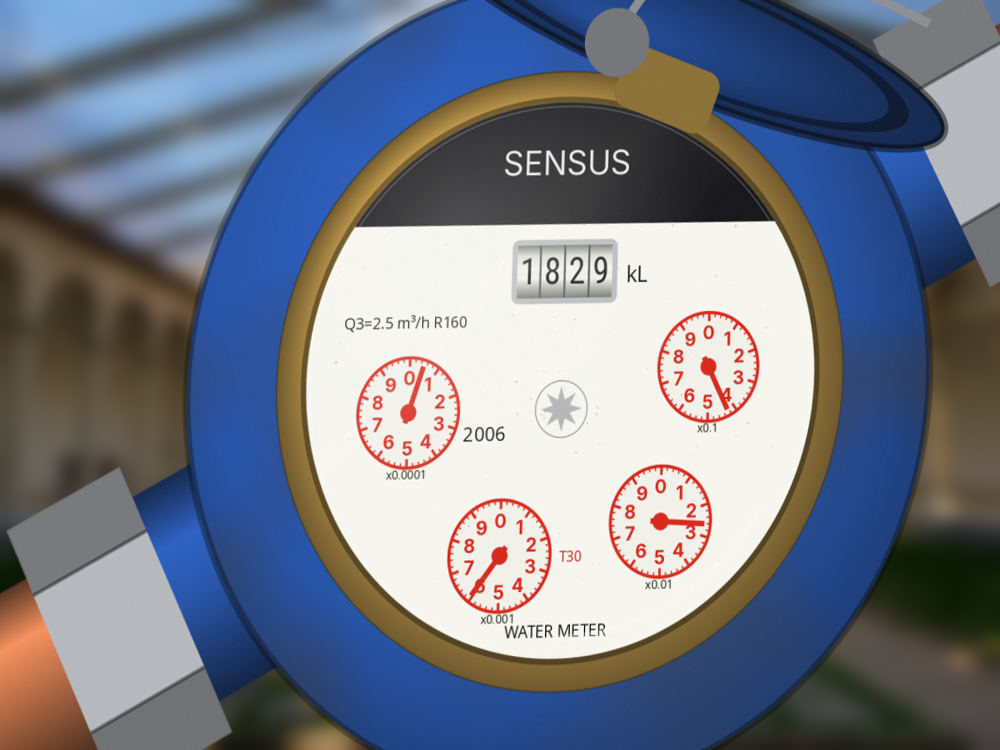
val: 1829.4260
